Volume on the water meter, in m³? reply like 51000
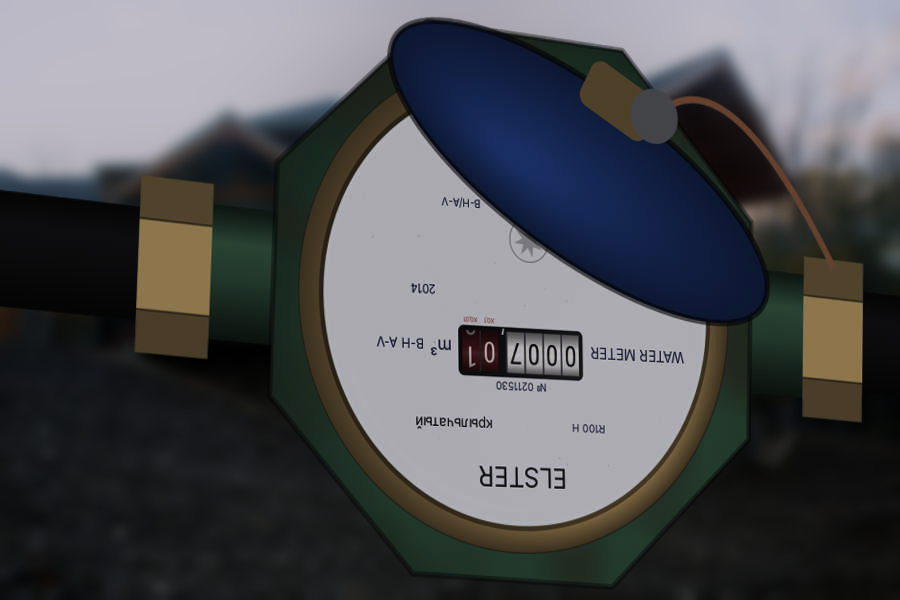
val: 7.01
